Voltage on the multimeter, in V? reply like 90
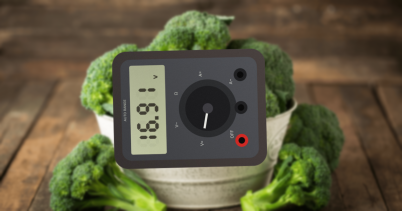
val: 16.91
